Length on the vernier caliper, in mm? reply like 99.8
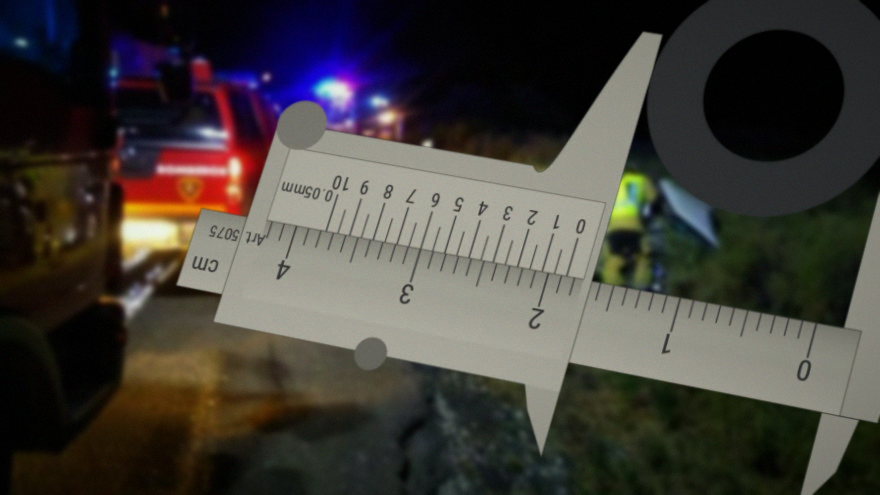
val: 18.6
